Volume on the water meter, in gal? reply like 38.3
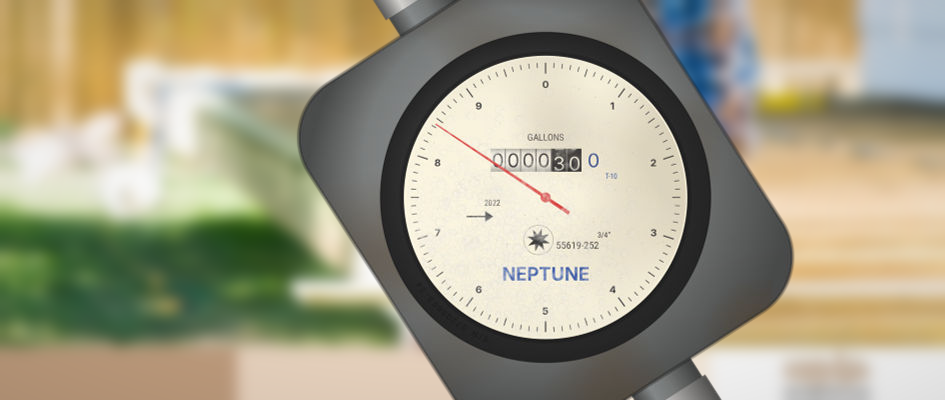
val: 298.4
